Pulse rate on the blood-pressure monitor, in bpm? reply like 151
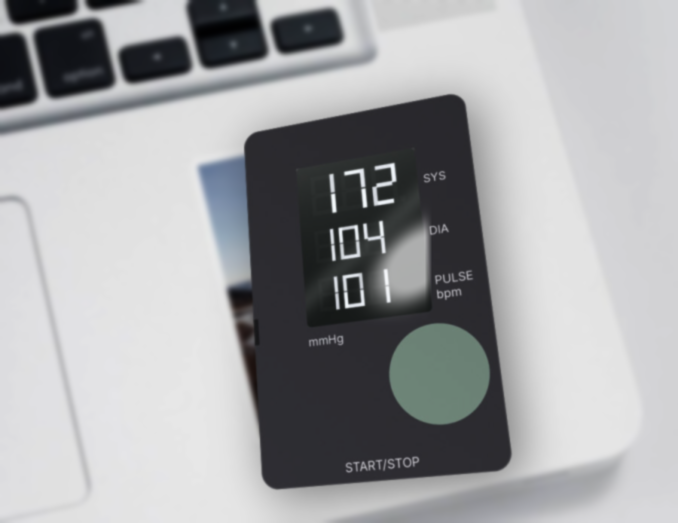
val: 101
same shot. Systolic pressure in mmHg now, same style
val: 172
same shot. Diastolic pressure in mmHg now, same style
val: 104
